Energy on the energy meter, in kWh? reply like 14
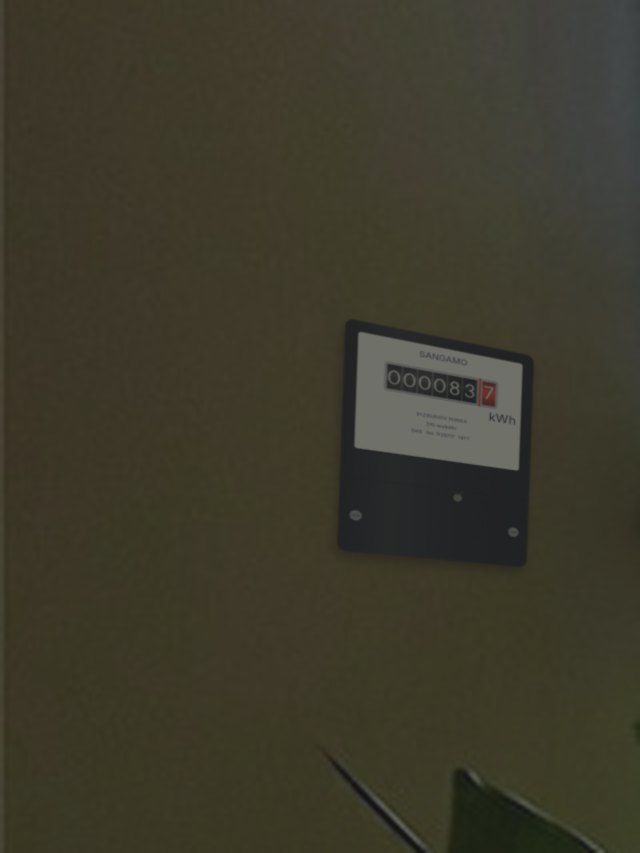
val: 83.7
